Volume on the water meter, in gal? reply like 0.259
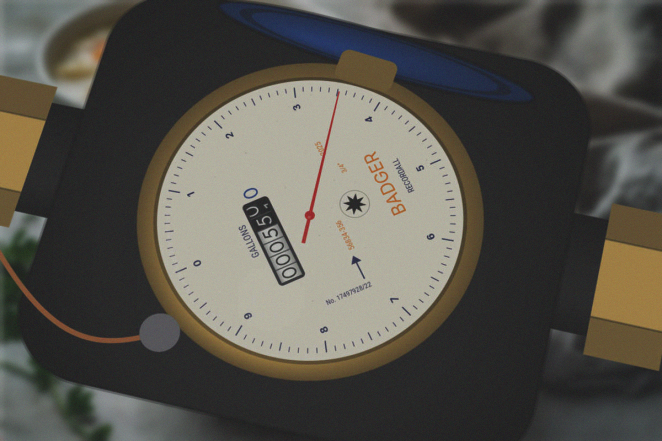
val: 5503.5
